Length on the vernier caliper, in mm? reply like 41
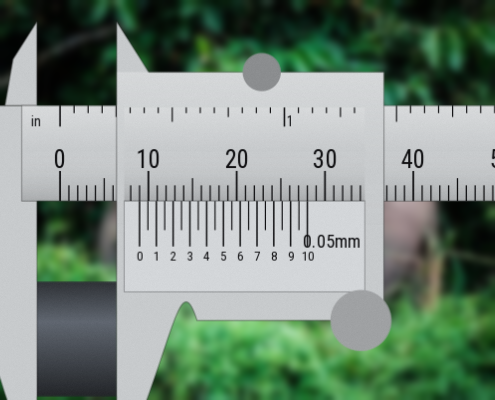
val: 9.0
